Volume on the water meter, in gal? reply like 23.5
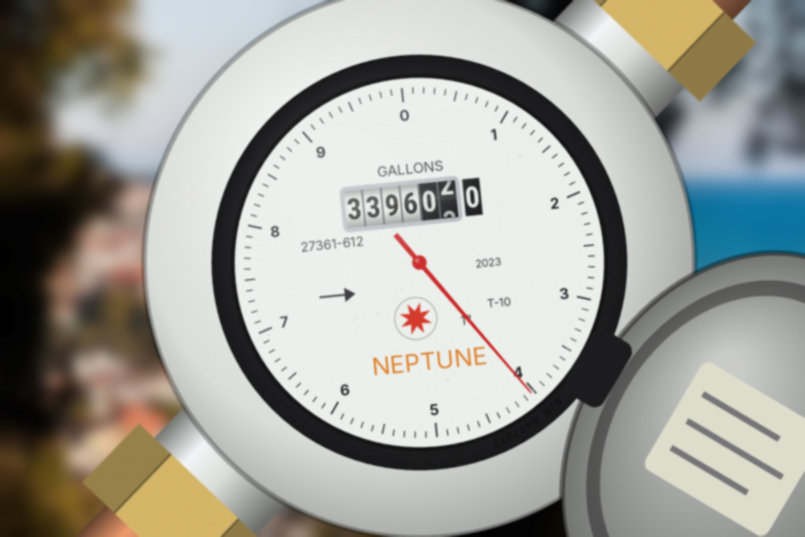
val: 3396024.0
